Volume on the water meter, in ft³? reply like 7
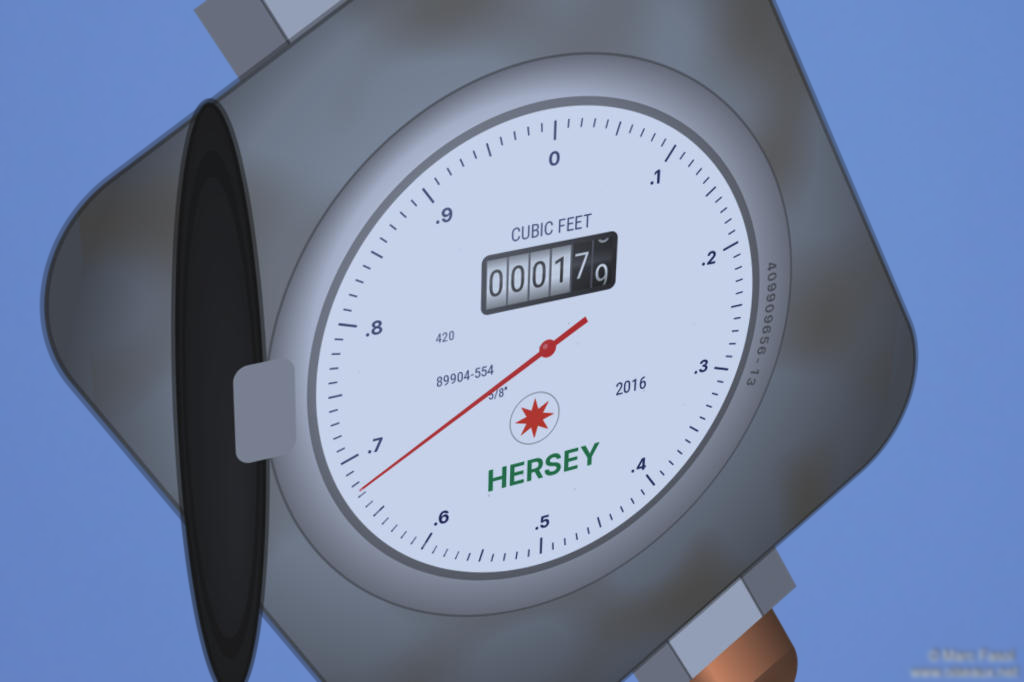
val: 178.67
